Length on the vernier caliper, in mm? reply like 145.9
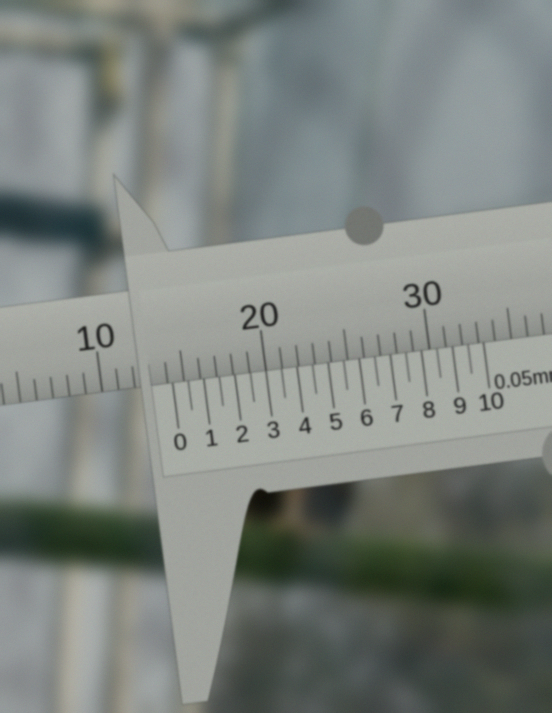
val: 14.3
